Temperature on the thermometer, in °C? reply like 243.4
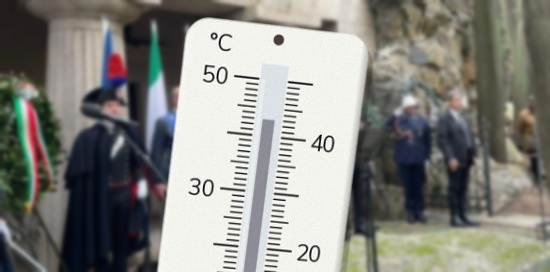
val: 43
